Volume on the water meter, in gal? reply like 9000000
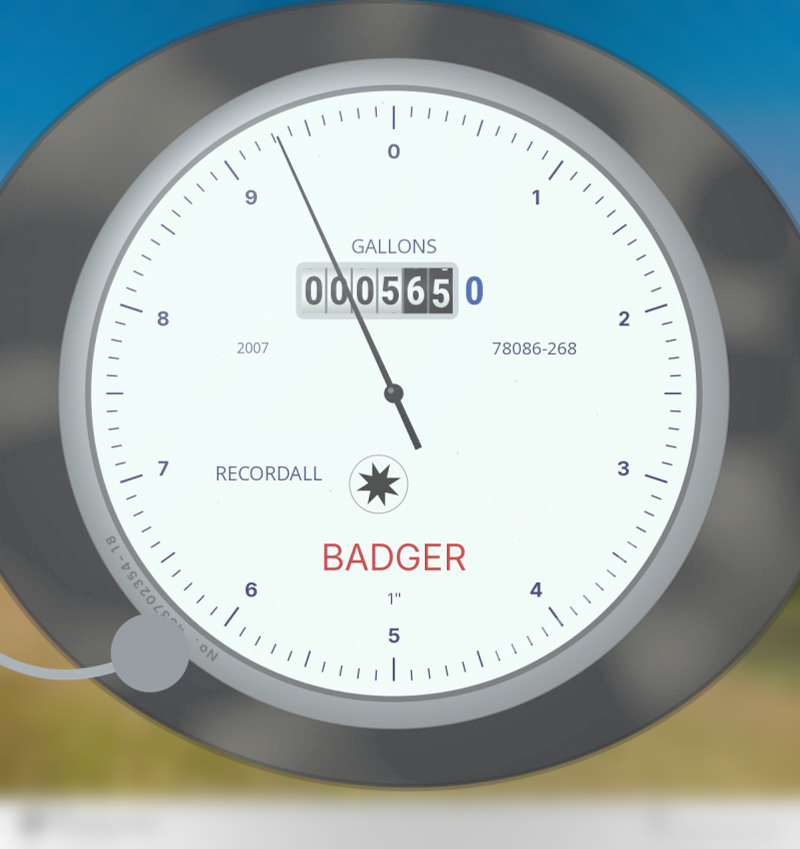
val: 5649.3
